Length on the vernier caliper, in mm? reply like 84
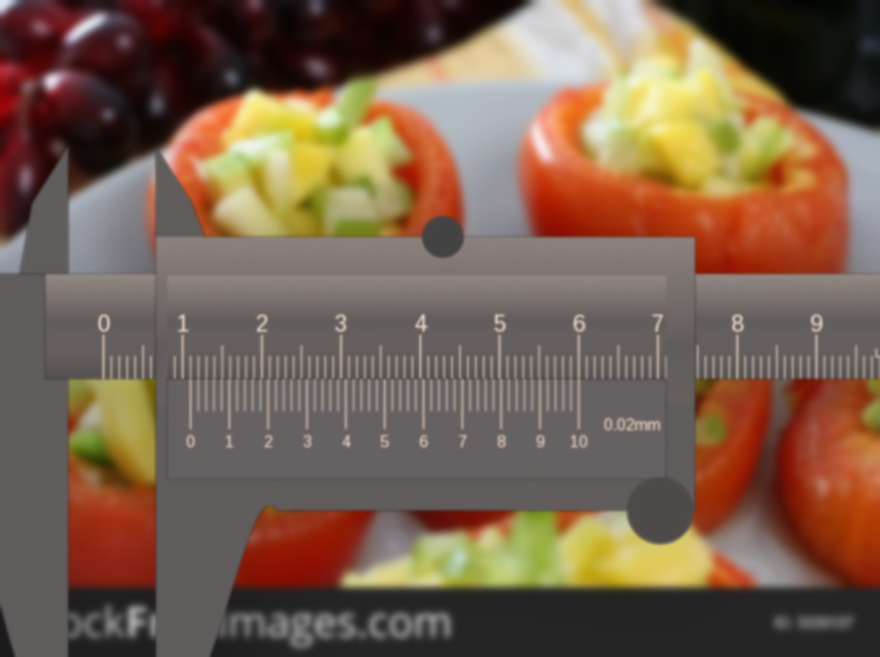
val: 11.0
